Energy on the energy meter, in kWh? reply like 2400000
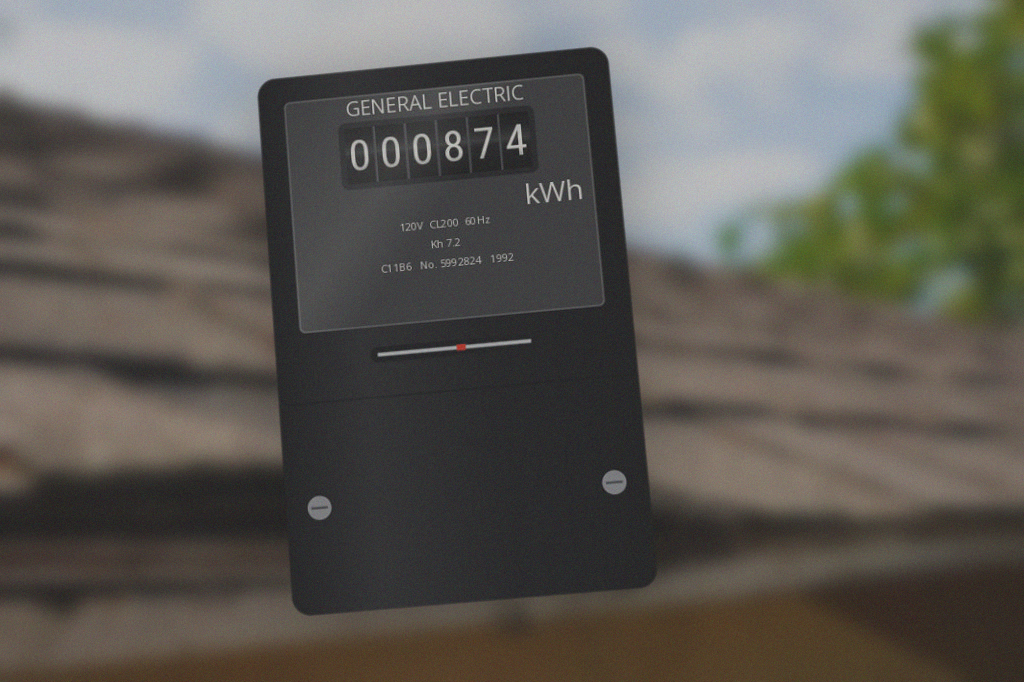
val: 874
